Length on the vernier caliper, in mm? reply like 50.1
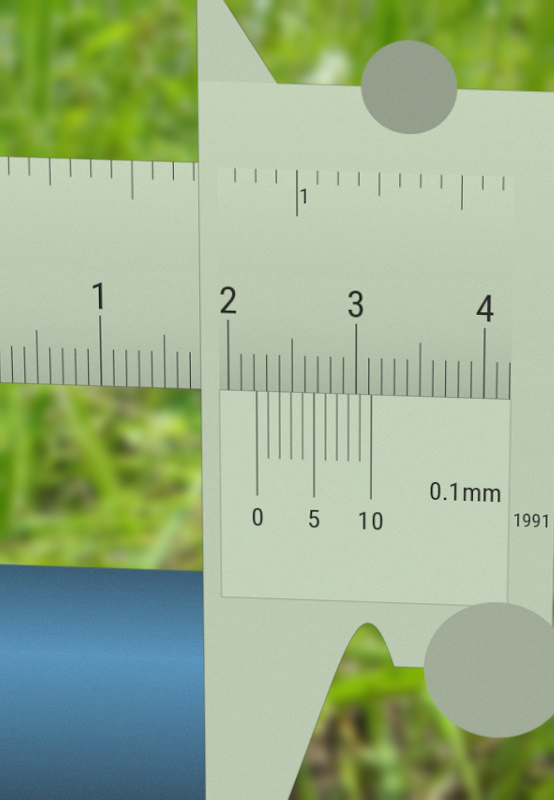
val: 22.2
